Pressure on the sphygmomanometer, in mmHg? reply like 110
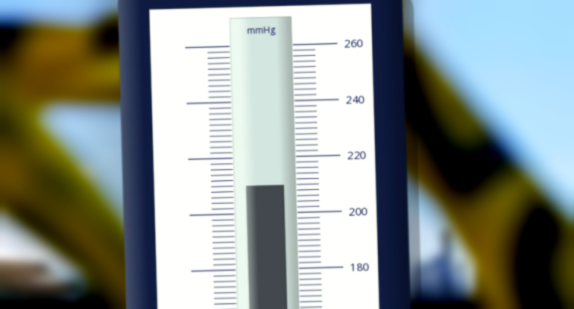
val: 210
